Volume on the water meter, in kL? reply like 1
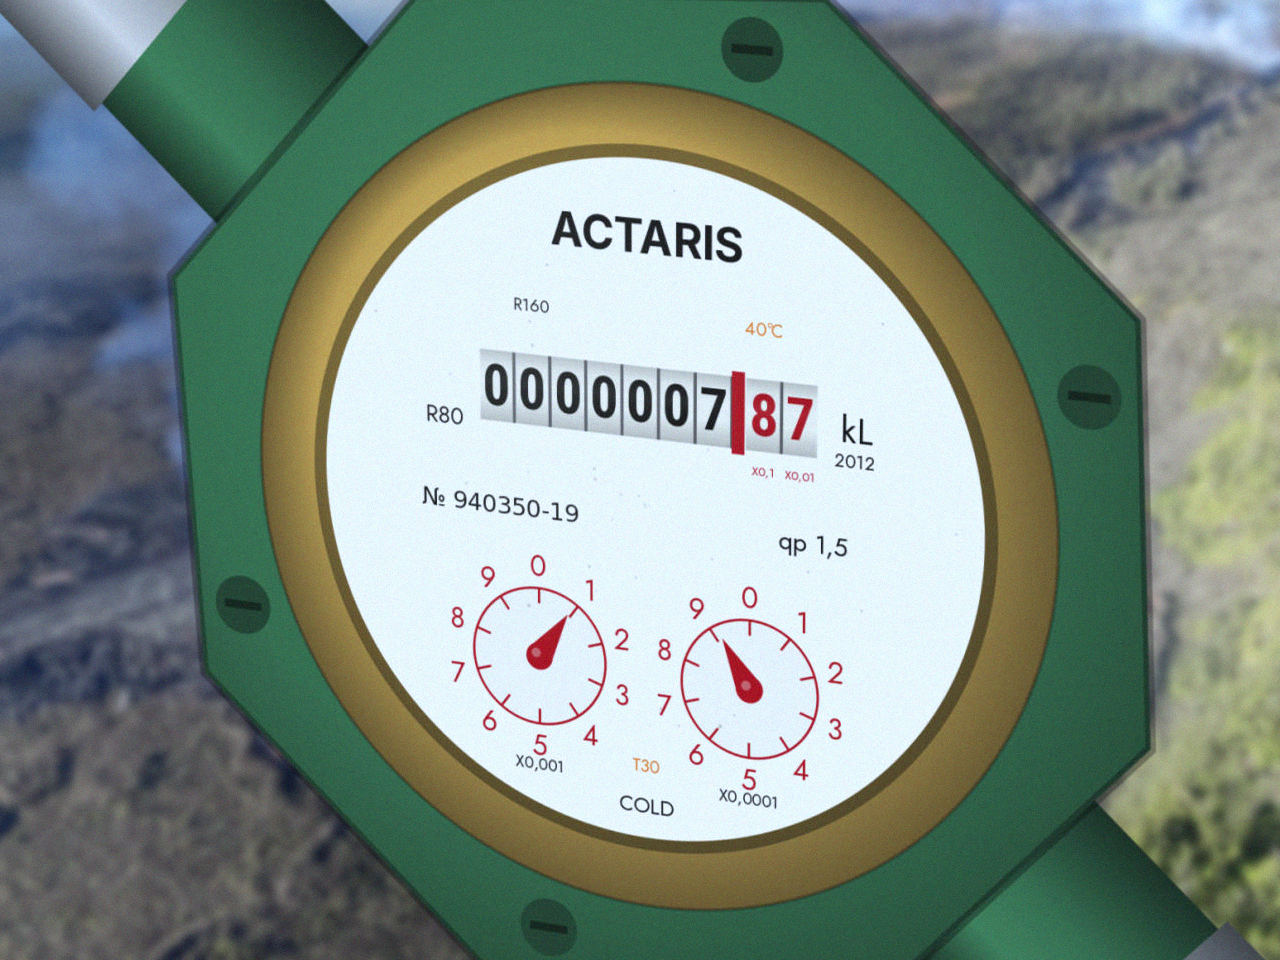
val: 7.8709
